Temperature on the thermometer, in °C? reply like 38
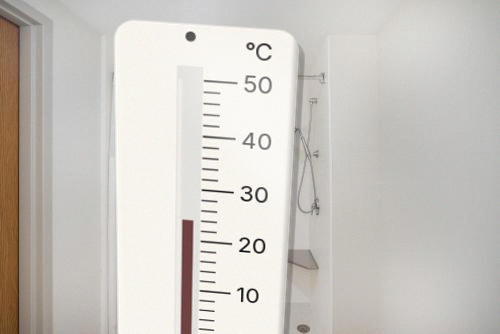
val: 24
